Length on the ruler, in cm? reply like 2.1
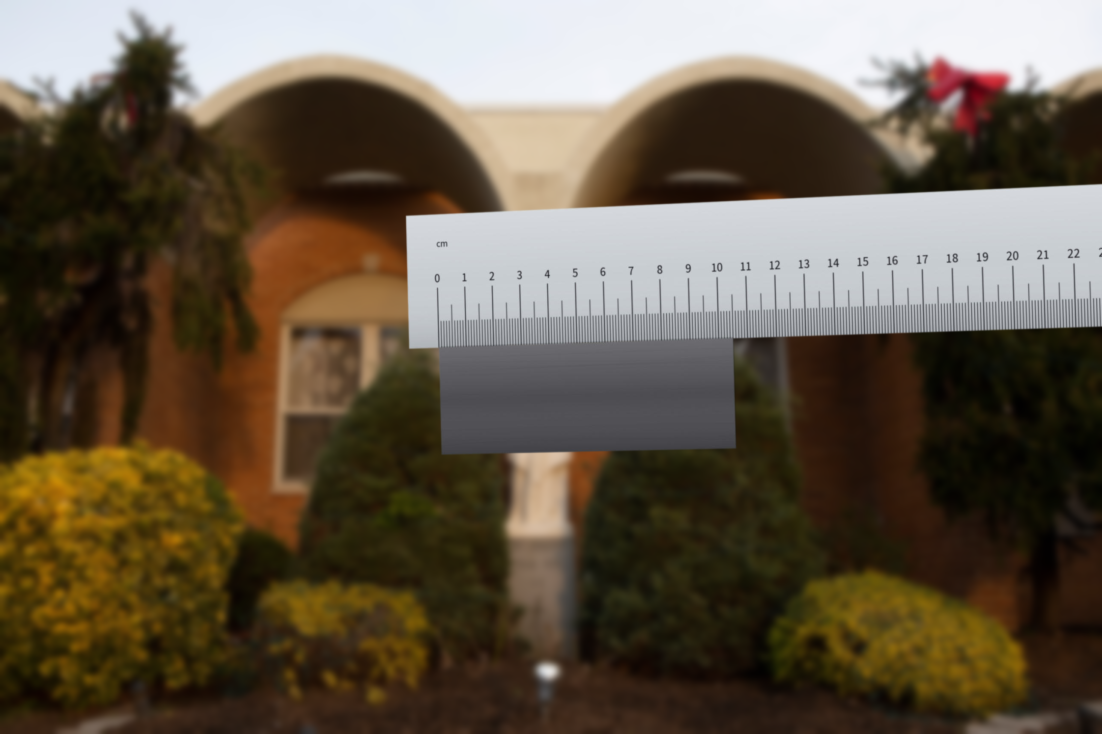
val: 10.5
